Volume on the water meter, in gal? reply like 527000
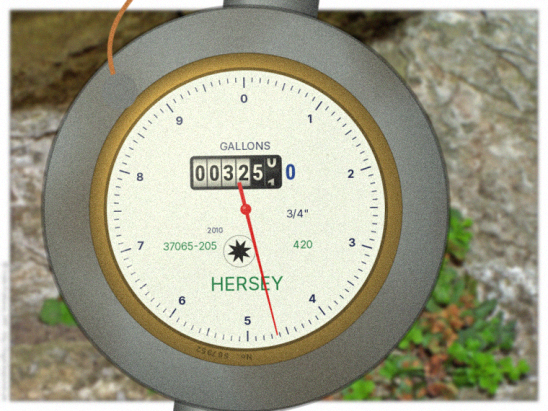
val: 32504.6
